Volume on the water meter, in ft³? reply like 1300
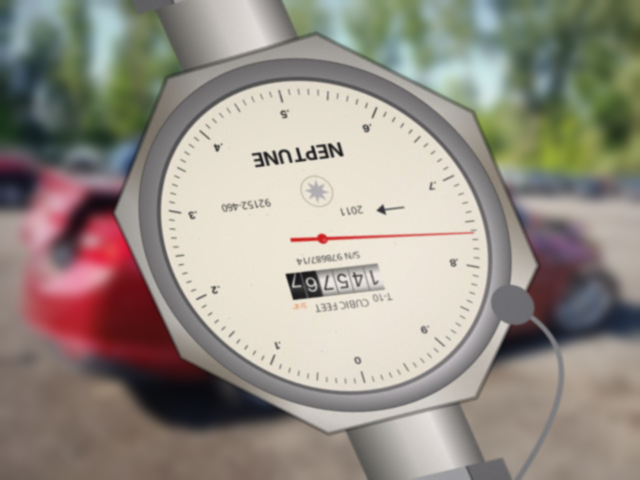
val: 145766.76
